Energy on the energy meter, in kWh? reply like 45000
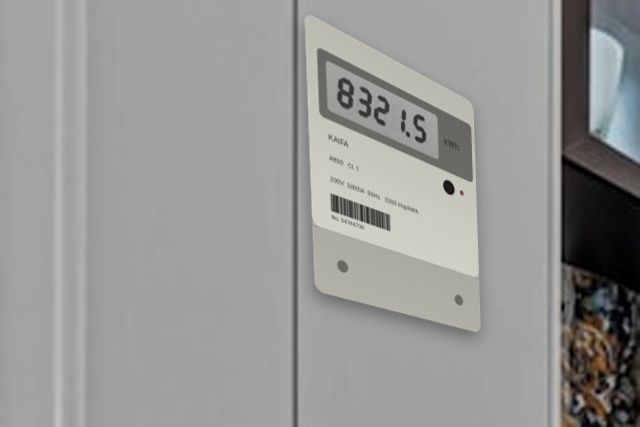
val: 8321.5
